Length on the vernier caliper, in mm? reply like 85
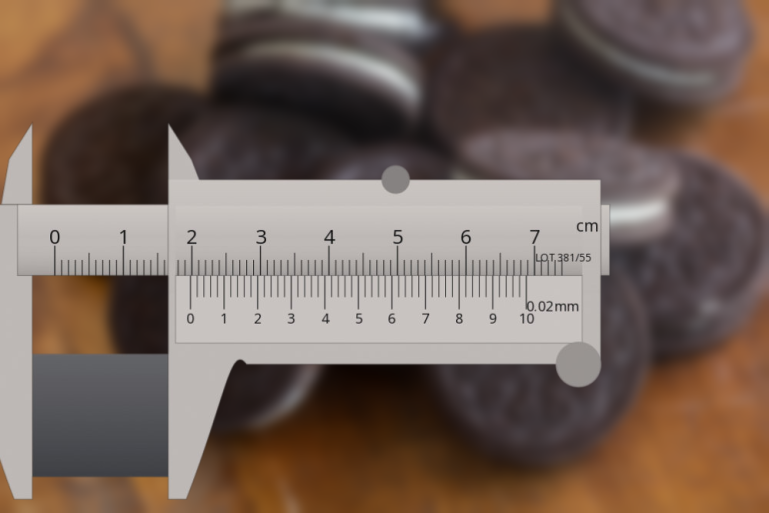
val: 19.8
